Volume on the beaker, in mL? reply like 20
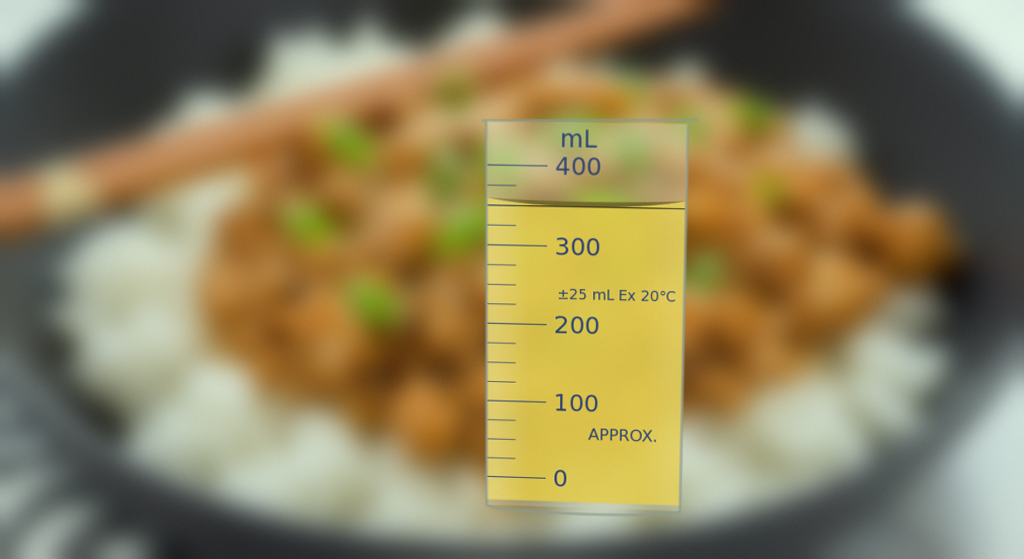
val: 350
